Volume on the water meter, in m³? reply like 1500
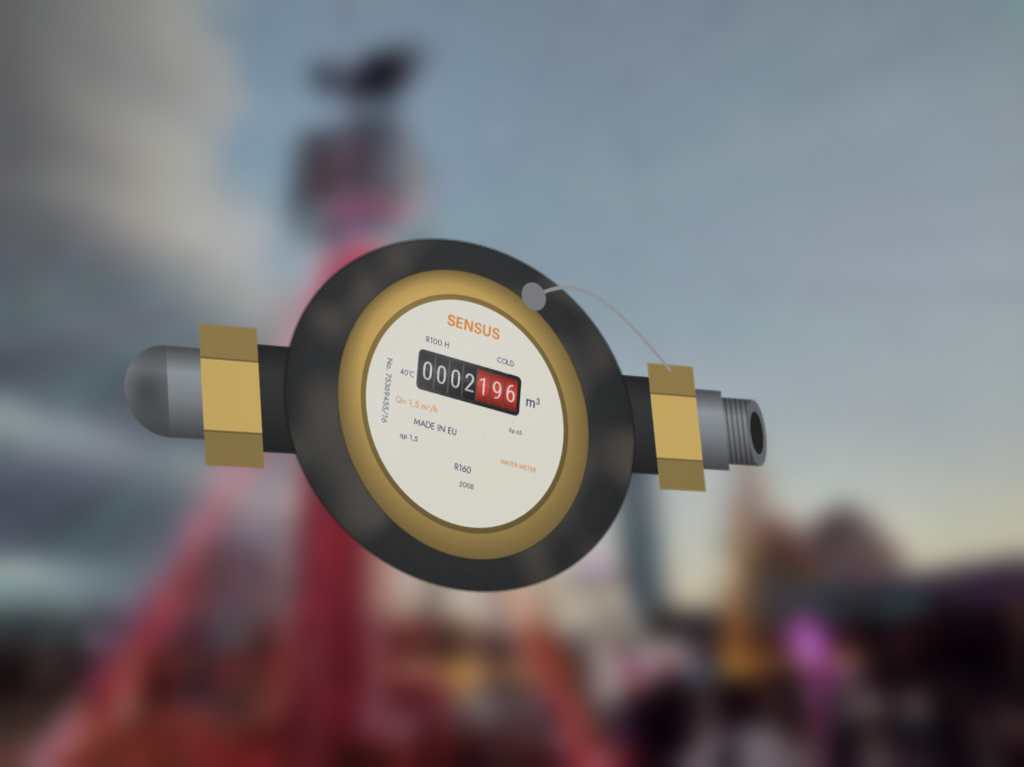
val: 2.196
